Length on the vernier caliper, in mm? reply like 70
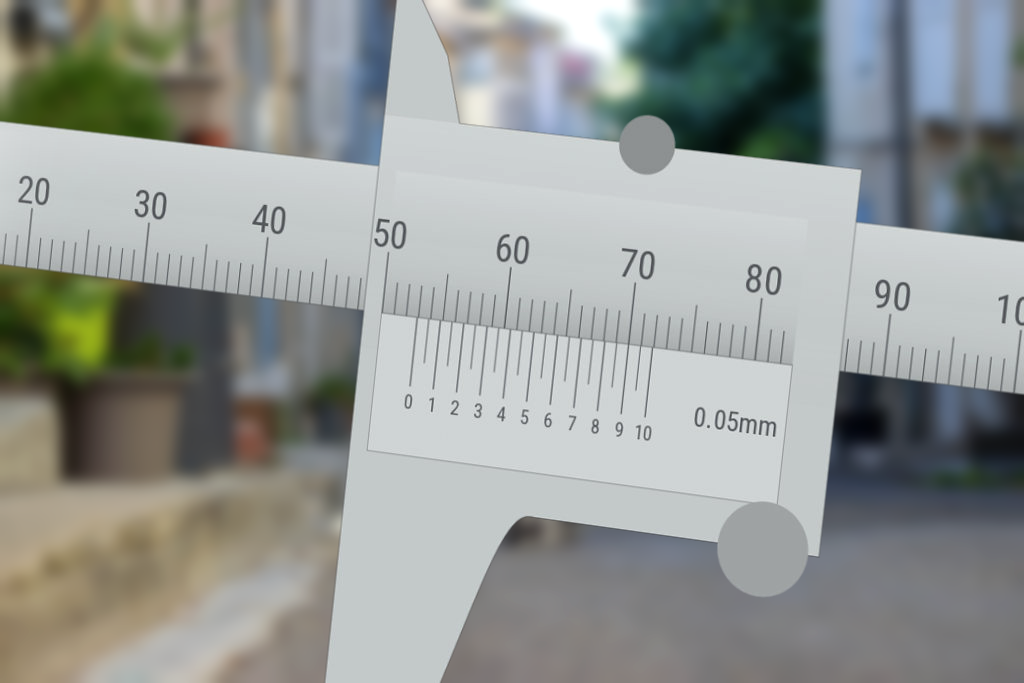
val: 52.9
